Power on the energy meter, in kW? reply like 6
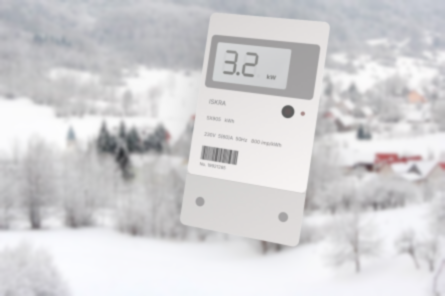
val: 3.2
